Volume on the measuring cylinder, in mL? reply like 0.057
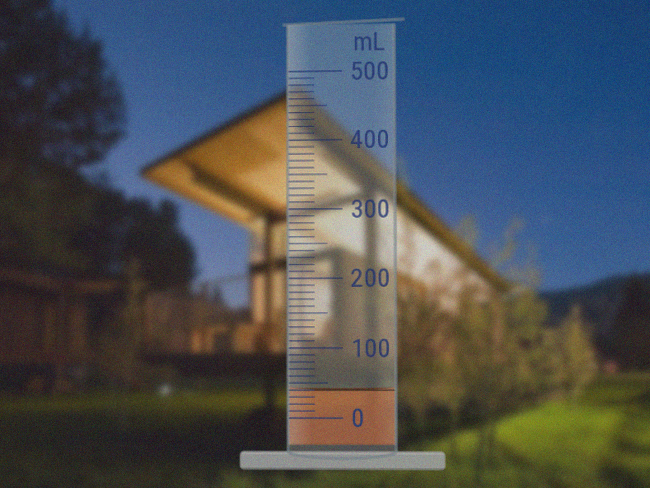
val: 40
